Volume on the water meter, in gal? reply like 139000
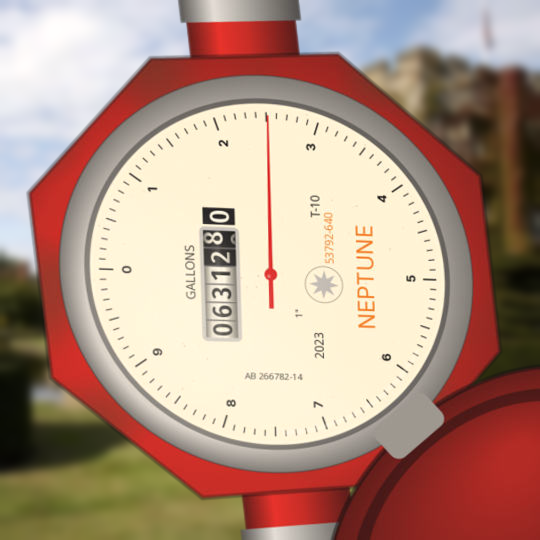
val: 631282.5
